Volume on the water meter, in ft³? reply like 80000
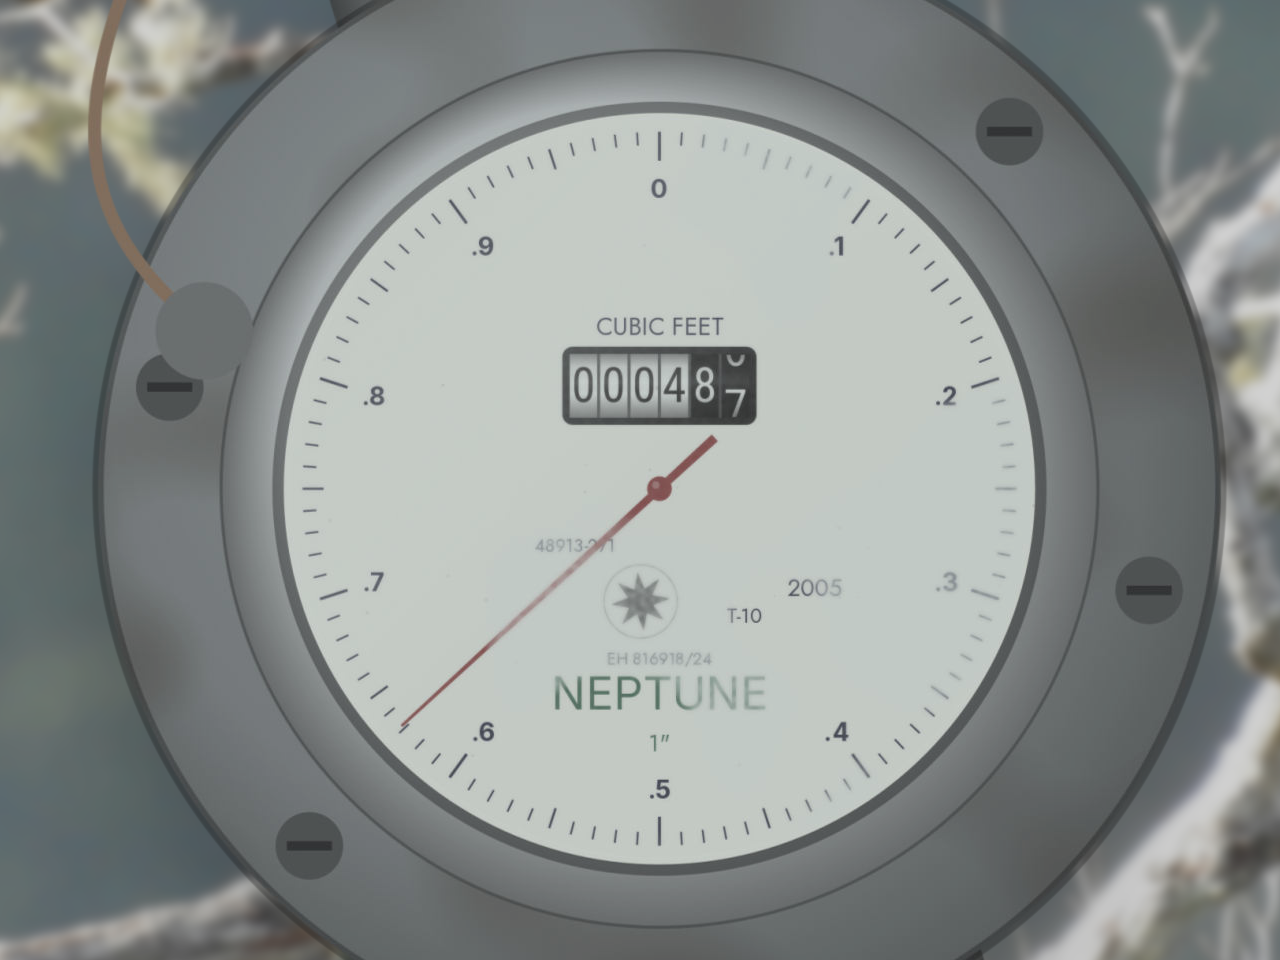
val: 486.63
